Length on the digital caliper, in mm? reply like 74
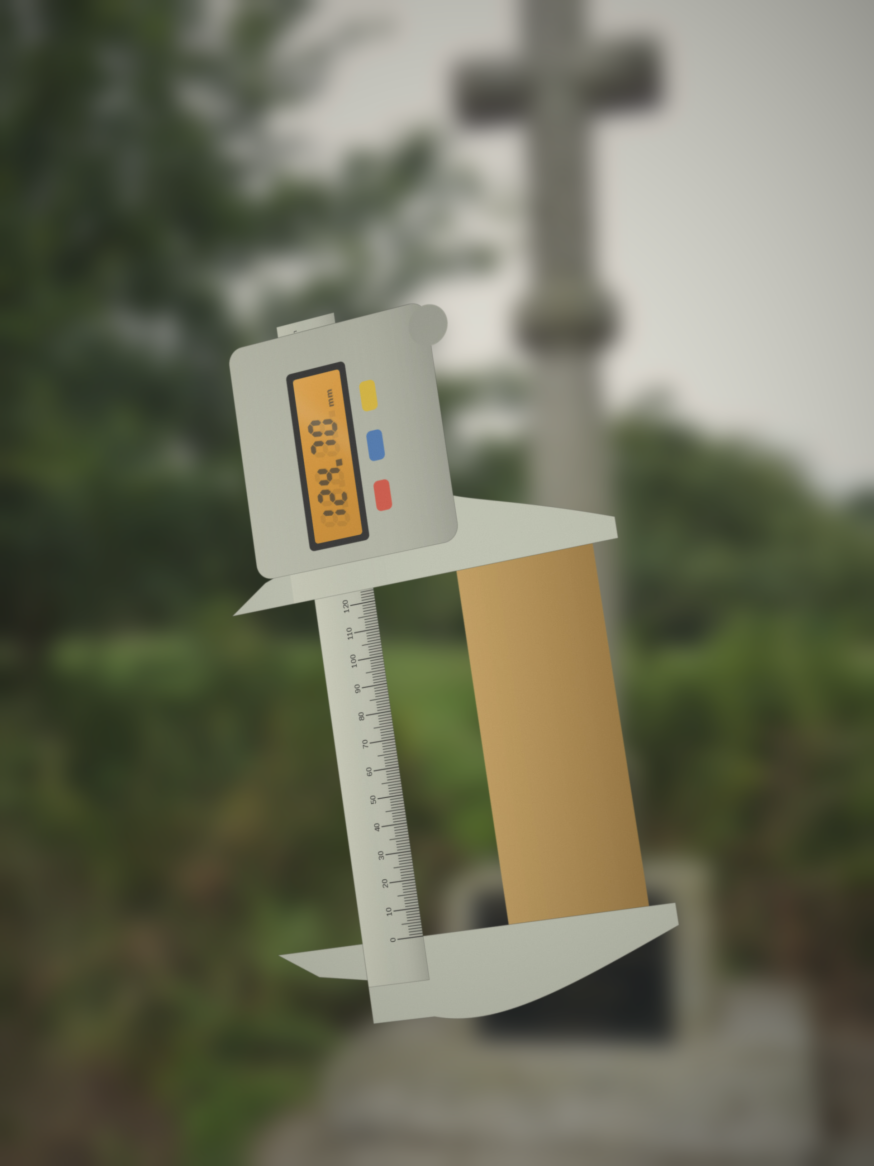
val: 124.70
